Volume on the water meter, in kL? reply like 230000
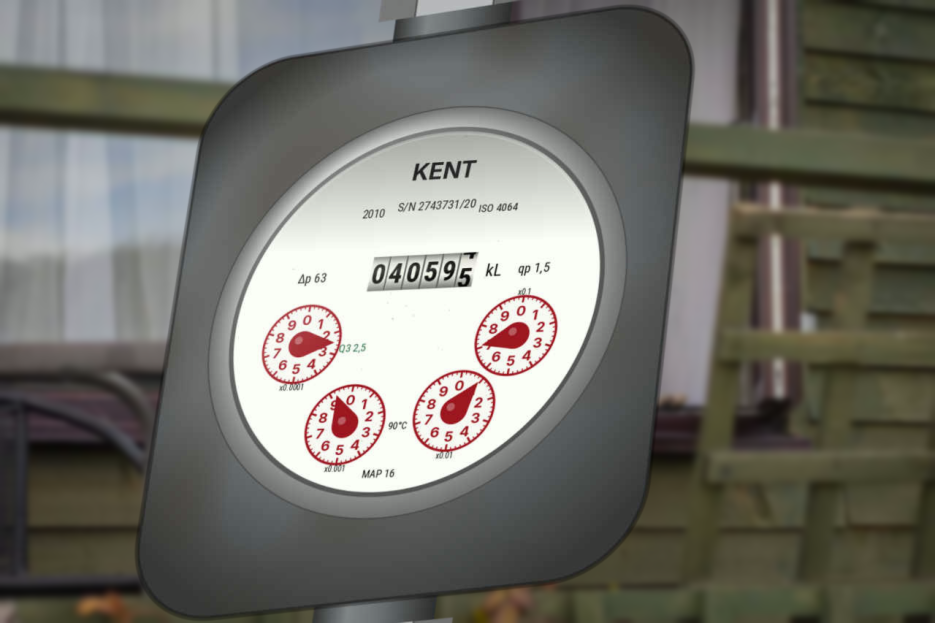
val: 40594.7092
